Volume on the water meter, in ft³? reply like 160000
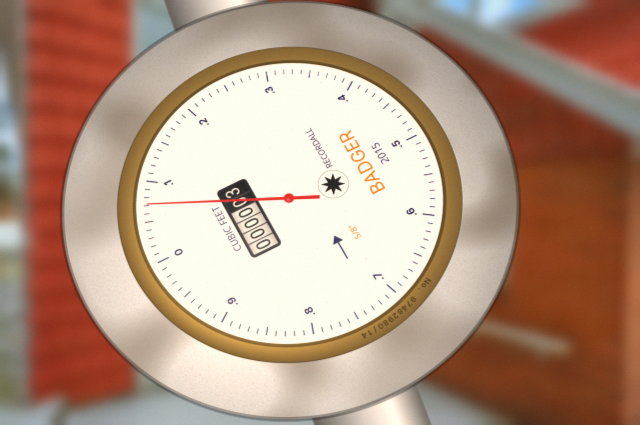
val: 3.07
